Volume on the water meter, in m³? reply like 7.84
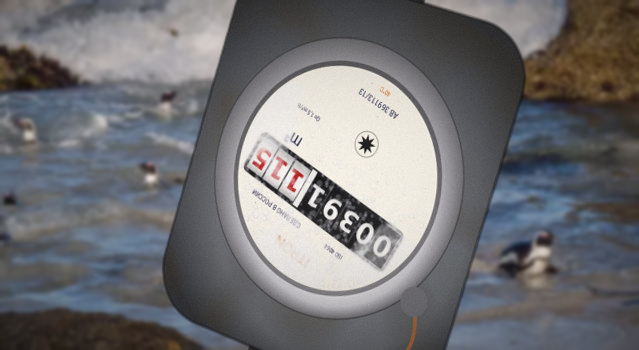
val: 391.115
